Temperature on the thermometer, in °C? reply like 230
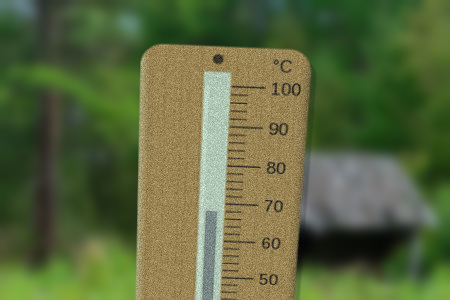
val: 68
